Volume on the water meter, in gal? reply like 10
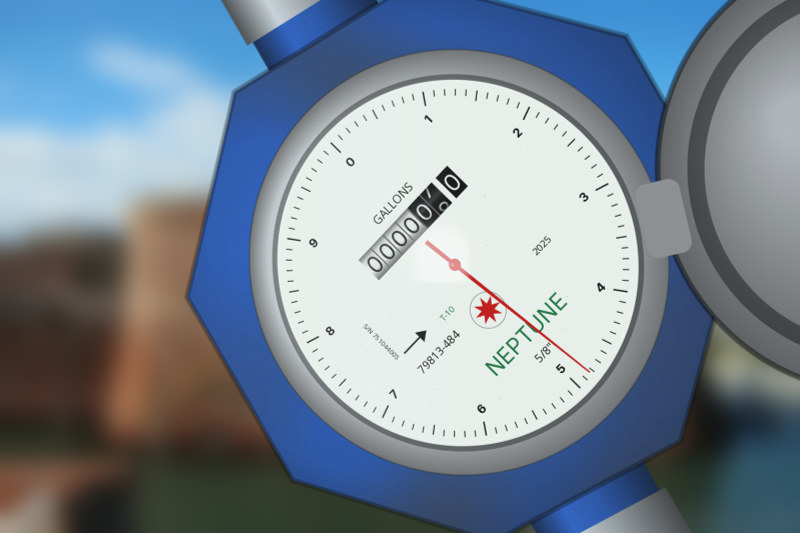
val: 74.8
